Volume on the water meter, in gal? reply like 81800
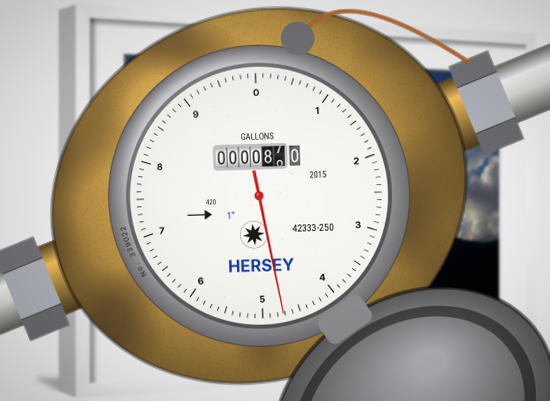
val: 874.7
